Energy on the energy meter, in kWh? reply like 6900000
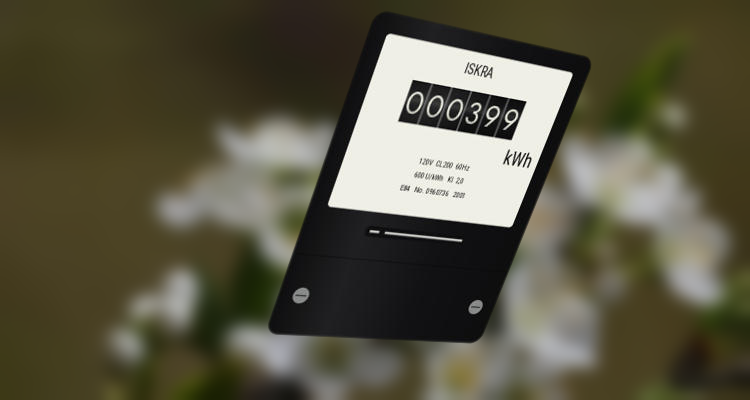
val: 399
